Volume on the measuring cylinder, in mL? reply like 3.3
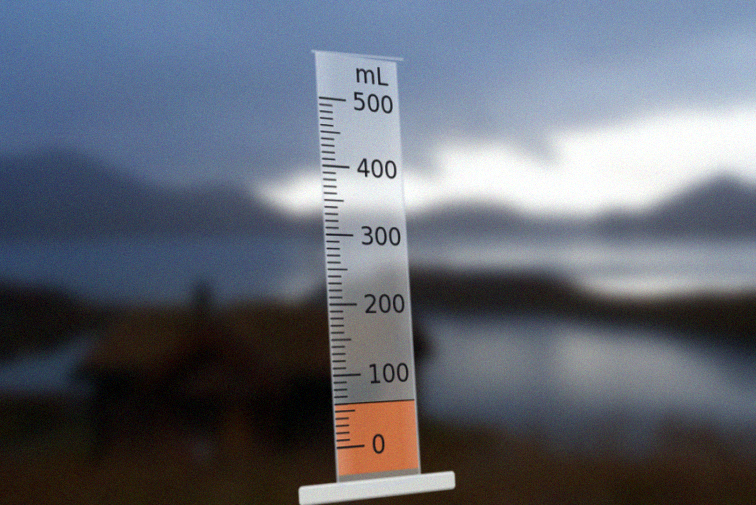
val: 60
